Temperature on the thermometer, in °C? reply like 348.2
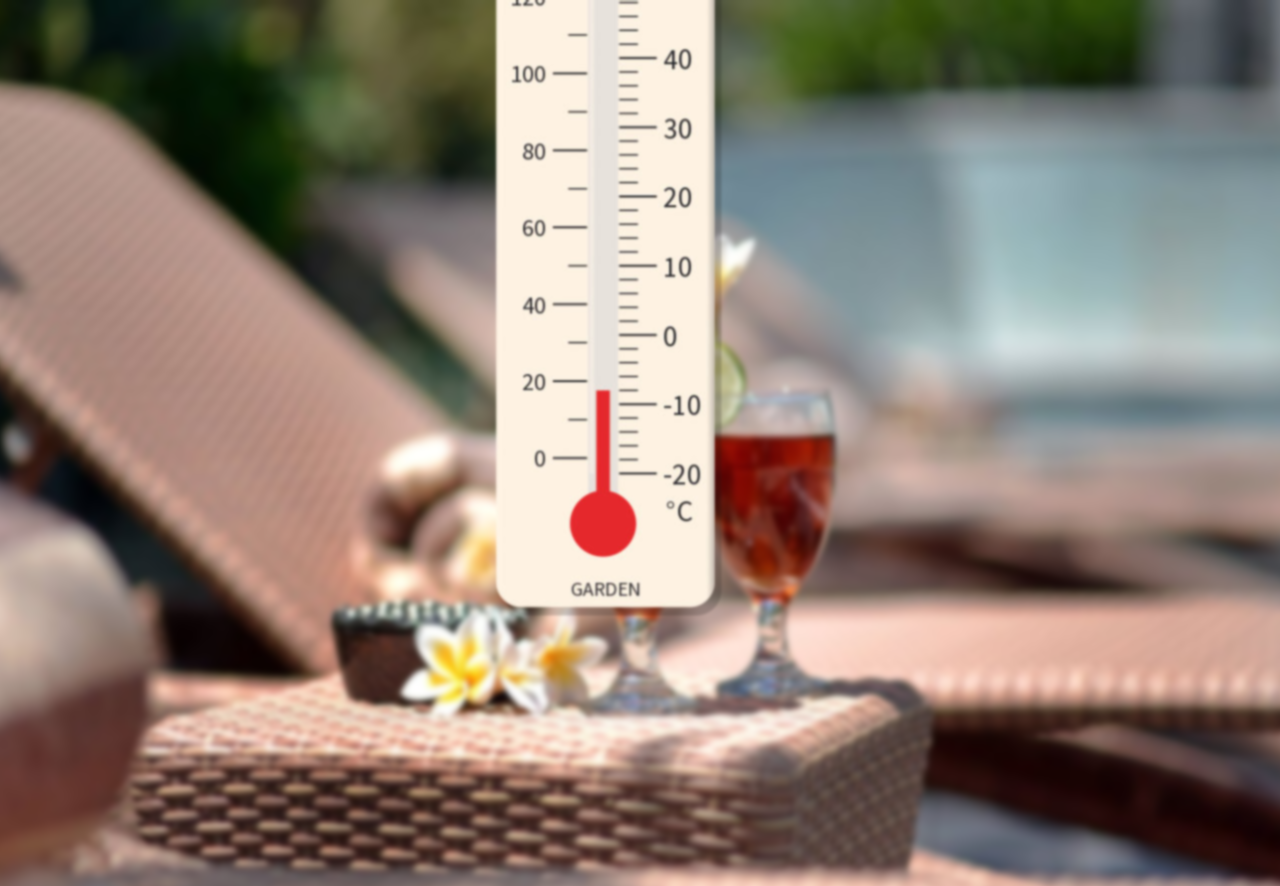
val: -8
